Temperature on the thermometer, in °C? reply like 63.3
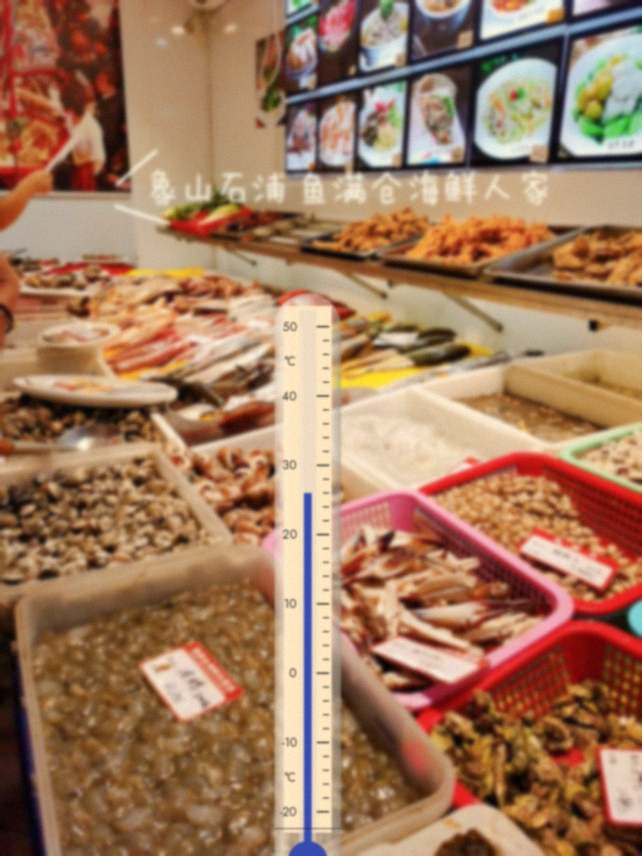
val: 26
